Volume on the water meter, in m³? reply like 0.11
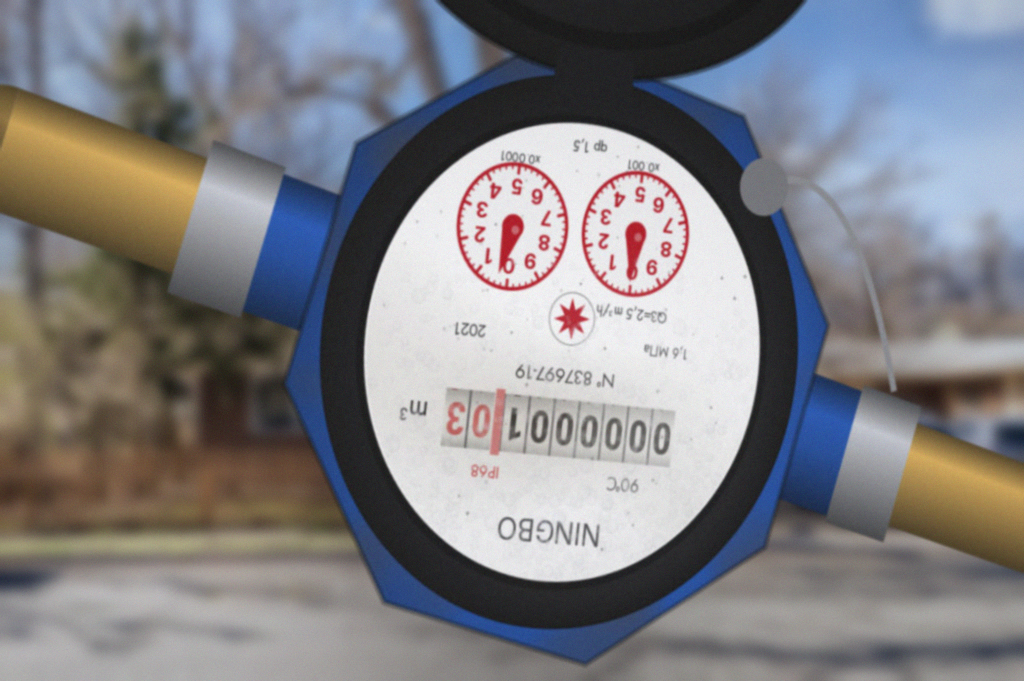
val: 1.0300
